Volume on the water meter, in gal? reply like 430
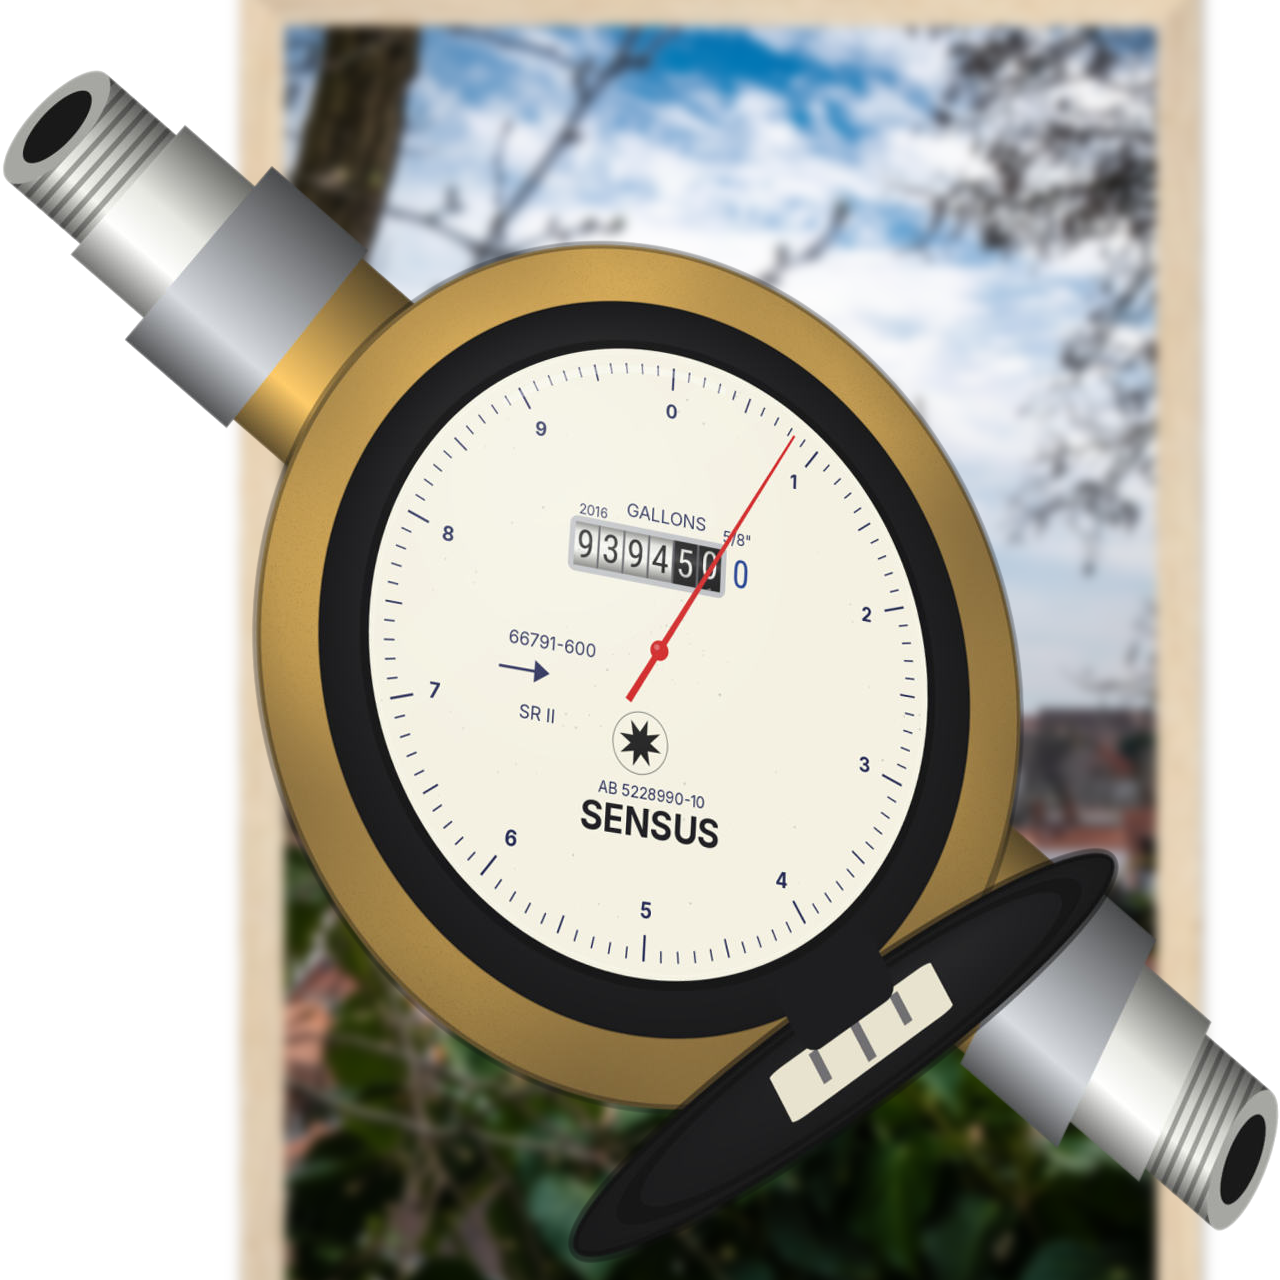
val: 9394500.8
